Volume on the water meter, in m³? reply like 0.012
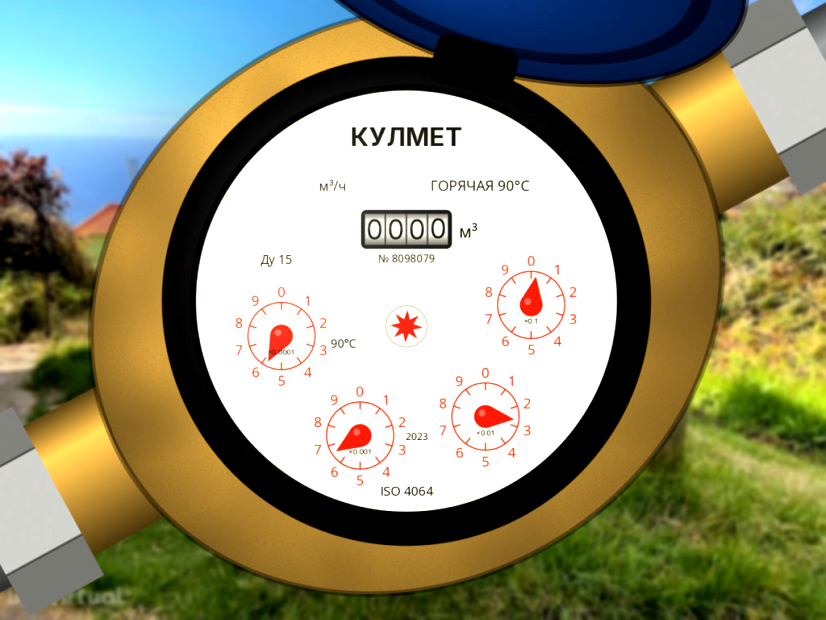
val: 0.0265
